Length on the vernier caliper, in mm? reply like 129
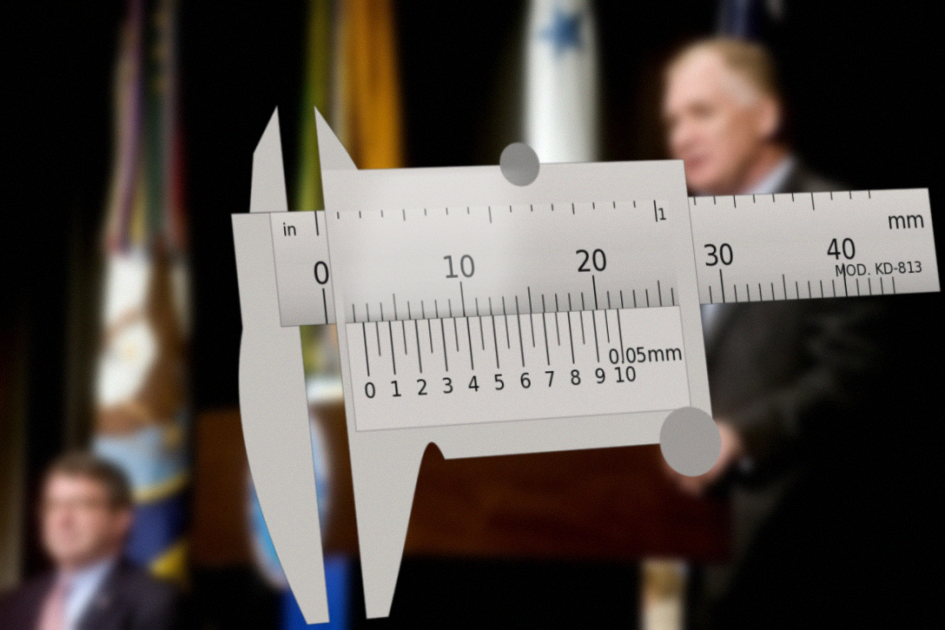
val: 2.6
